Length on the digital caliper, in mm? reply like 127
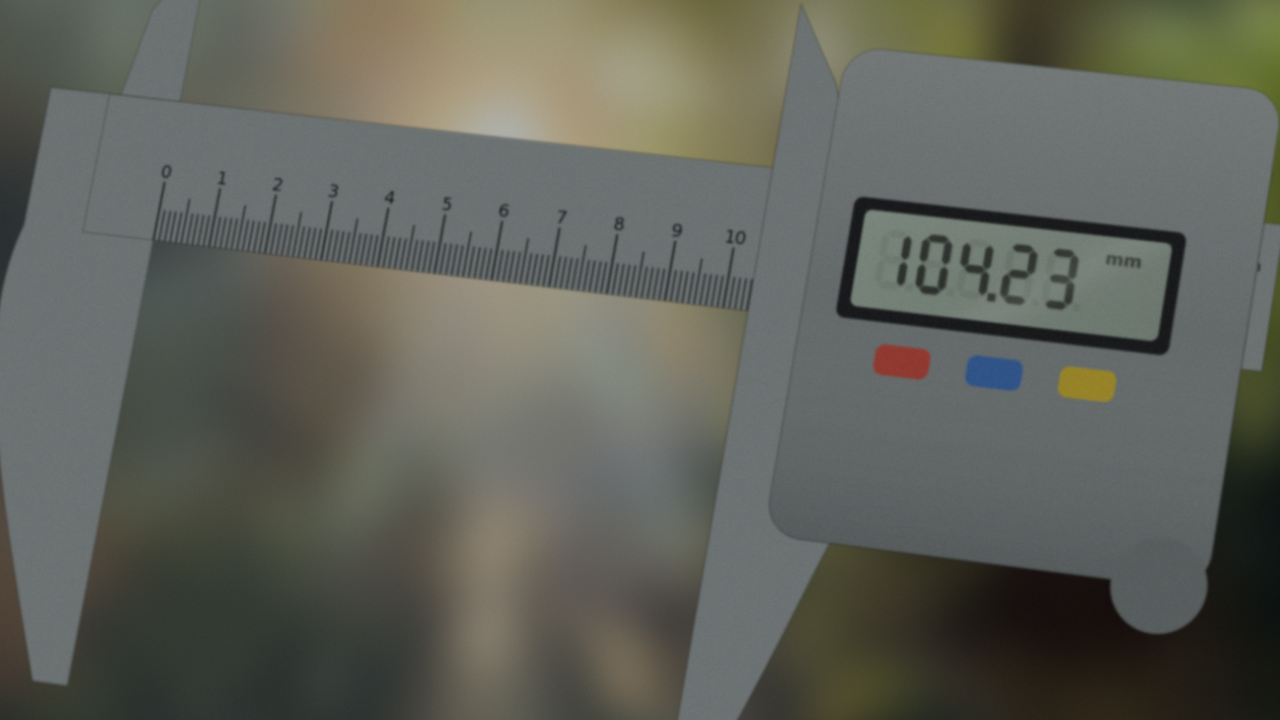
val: 104.23
